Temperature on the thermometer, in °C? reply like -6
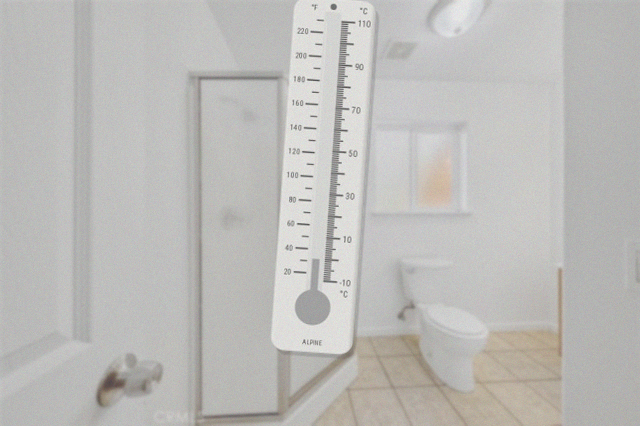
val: 0
